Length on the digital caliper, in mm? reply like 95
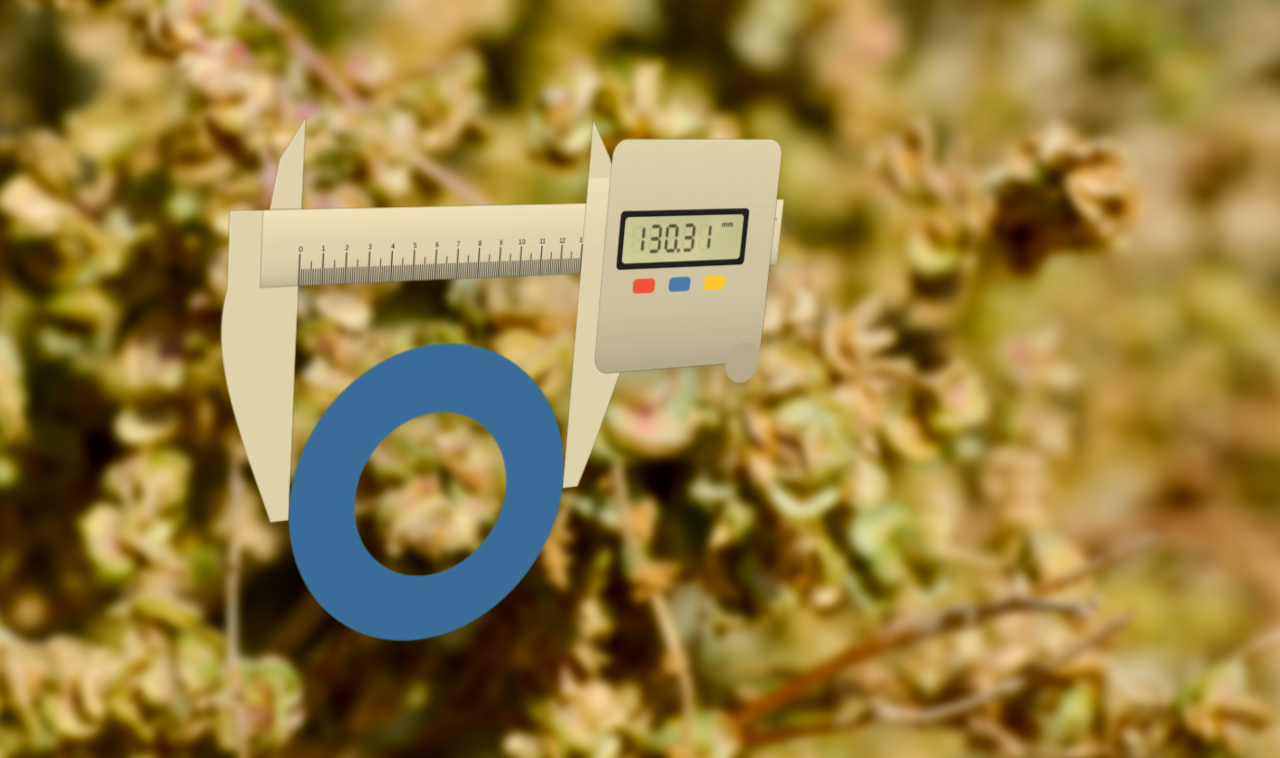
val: 130.31
